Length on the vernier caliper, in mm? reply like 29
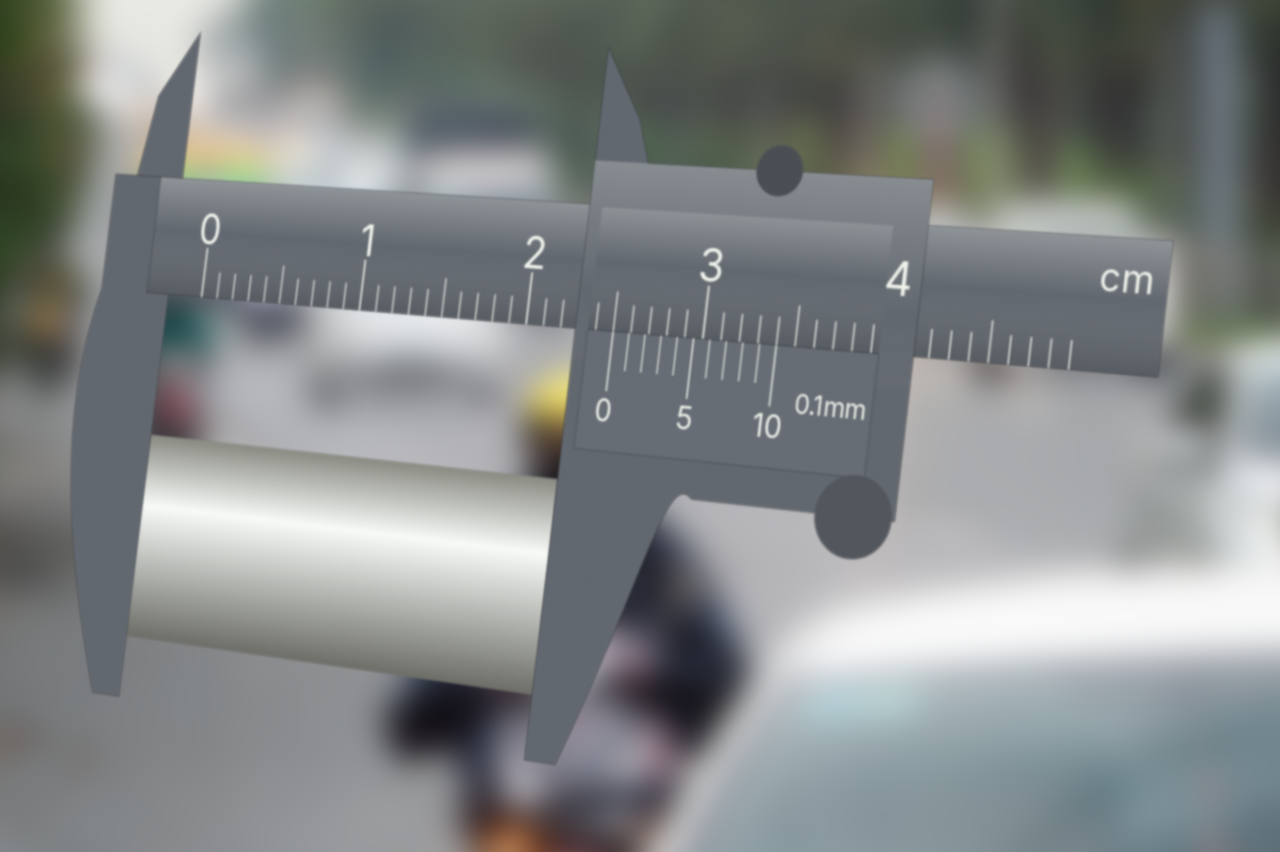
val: 25.0
